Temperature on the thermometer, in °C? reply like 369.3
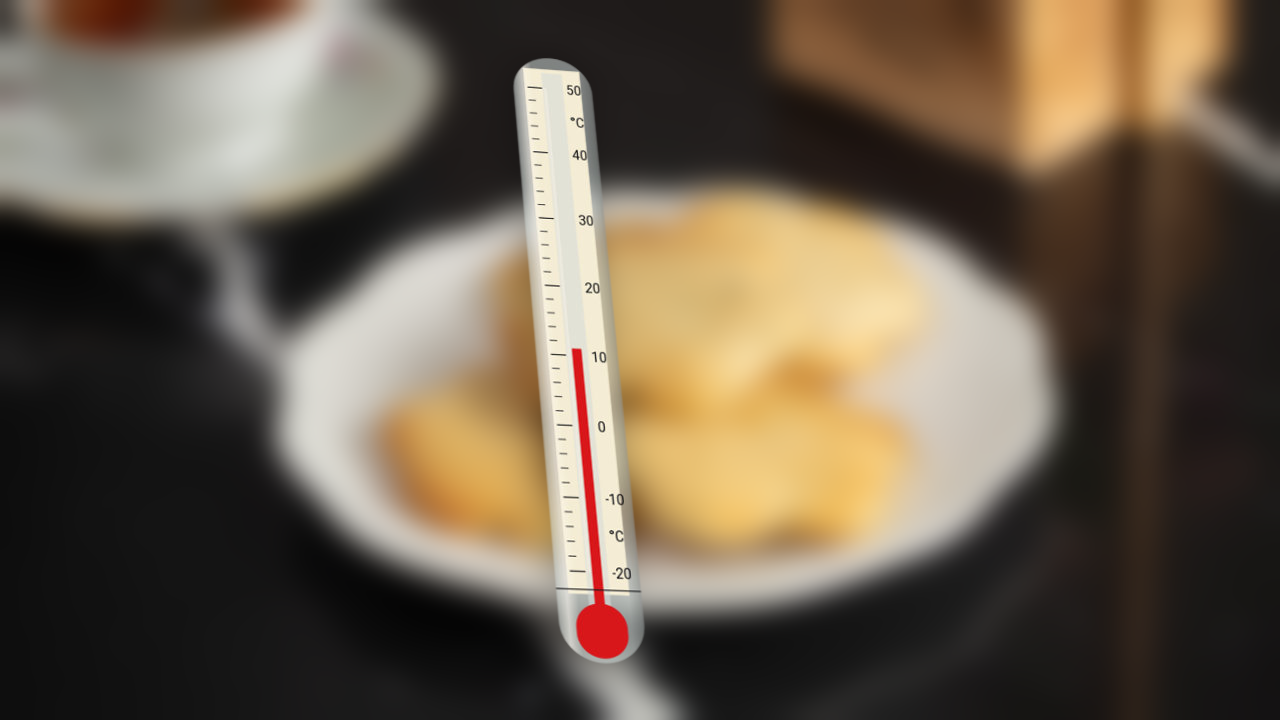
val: 11
